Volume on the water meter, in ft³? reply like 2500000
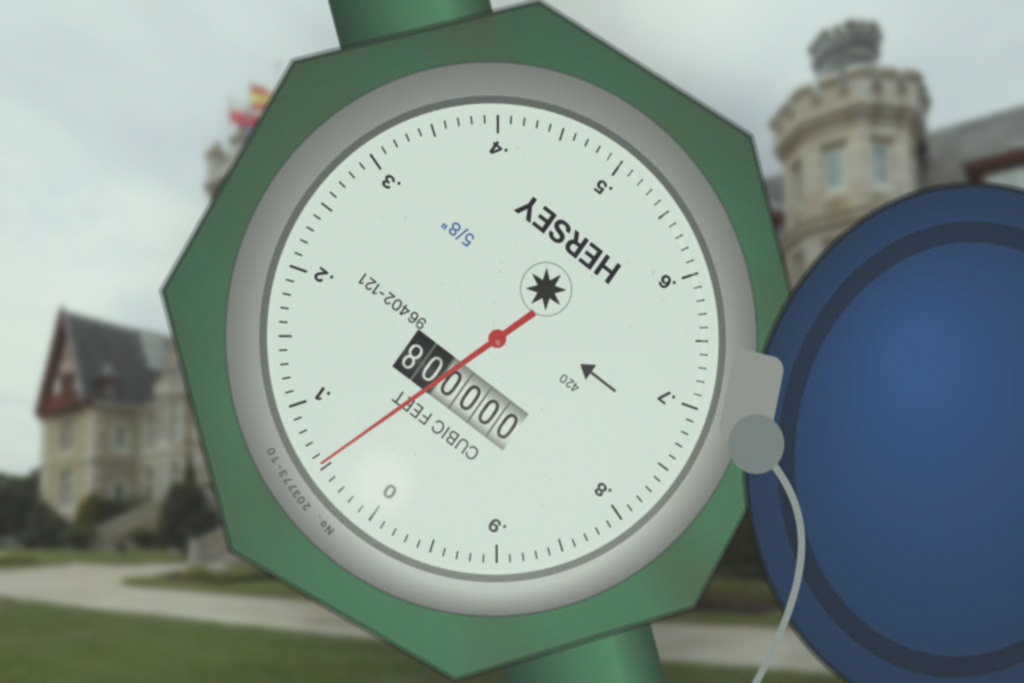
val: 8.05
